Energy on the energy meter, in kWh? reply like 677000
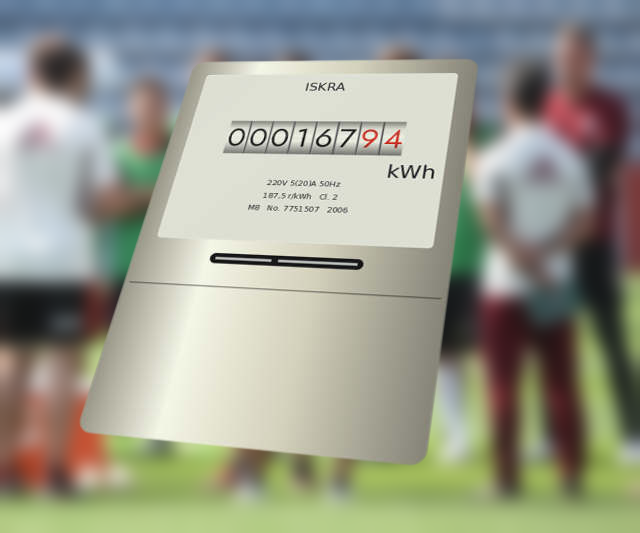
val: 167.94
